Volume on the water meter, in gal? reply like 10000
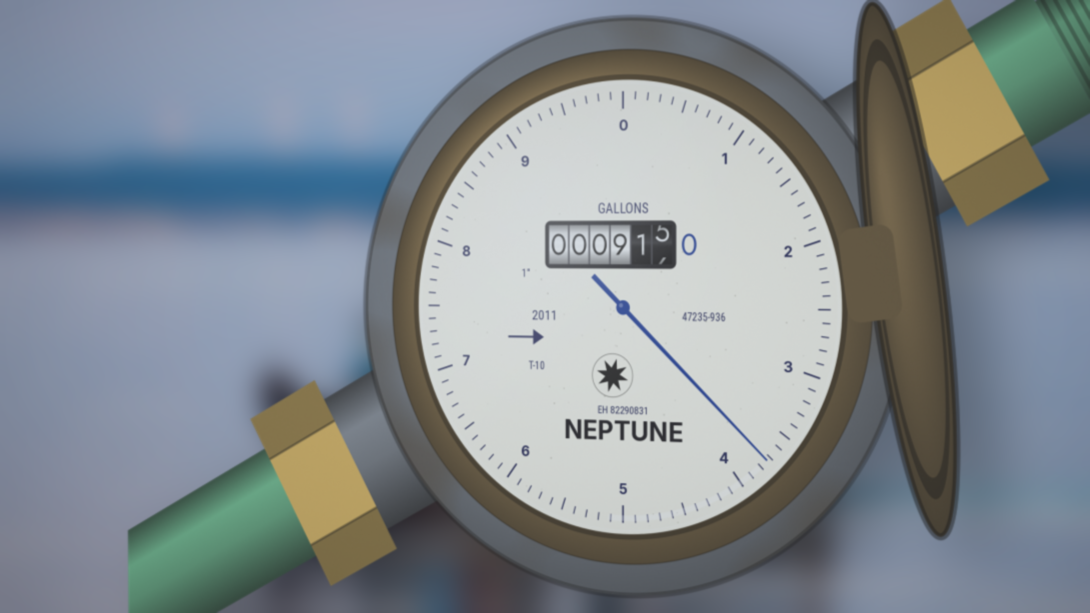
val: 9153.7
